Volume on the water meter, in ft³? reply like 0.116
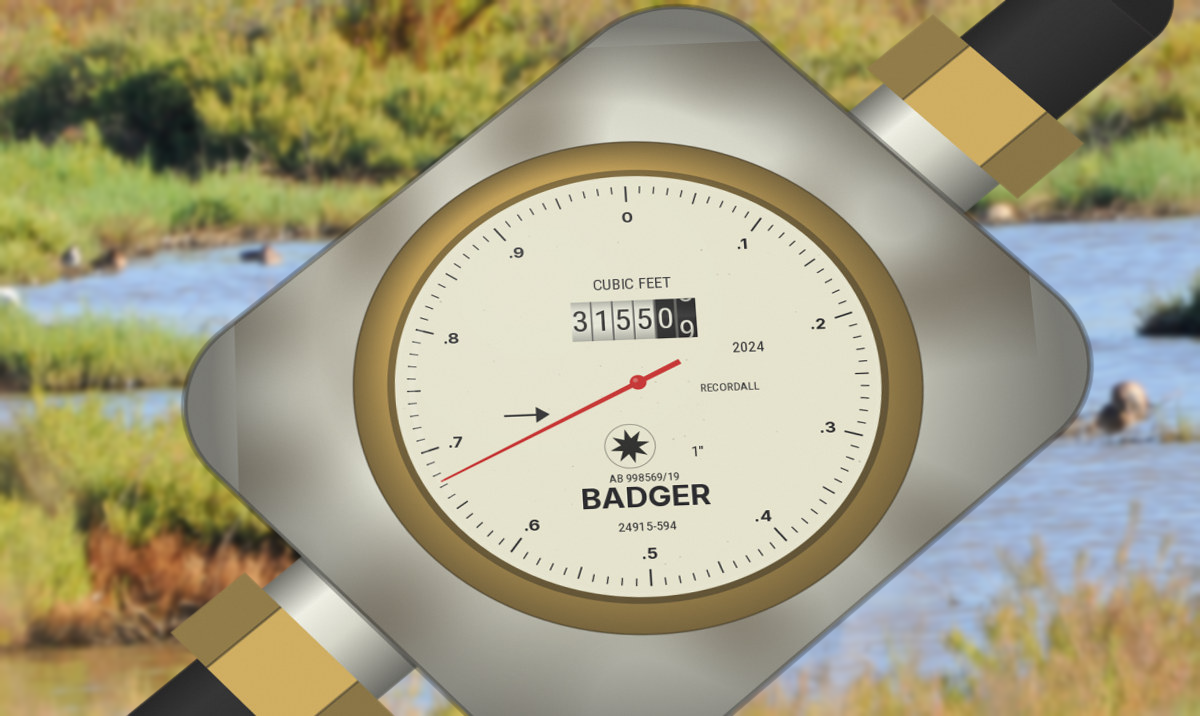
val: 315508.67
